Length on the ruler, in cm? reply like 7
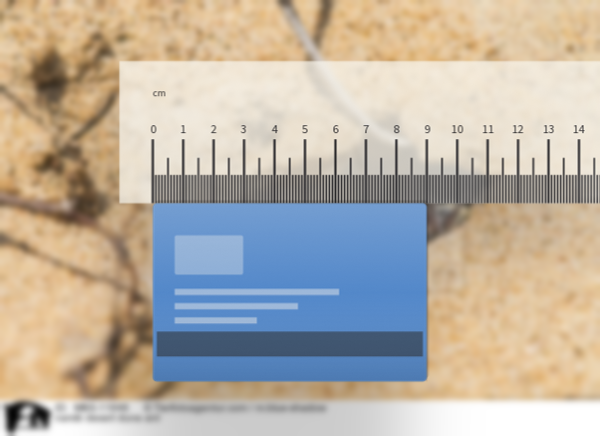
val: 9
